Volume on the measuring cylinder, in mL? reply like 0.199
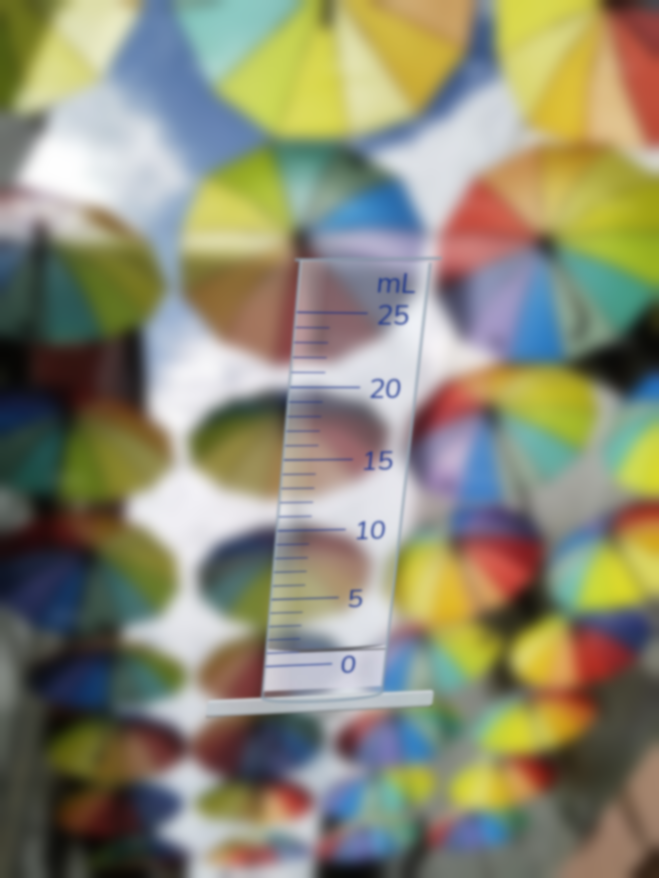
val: 1
